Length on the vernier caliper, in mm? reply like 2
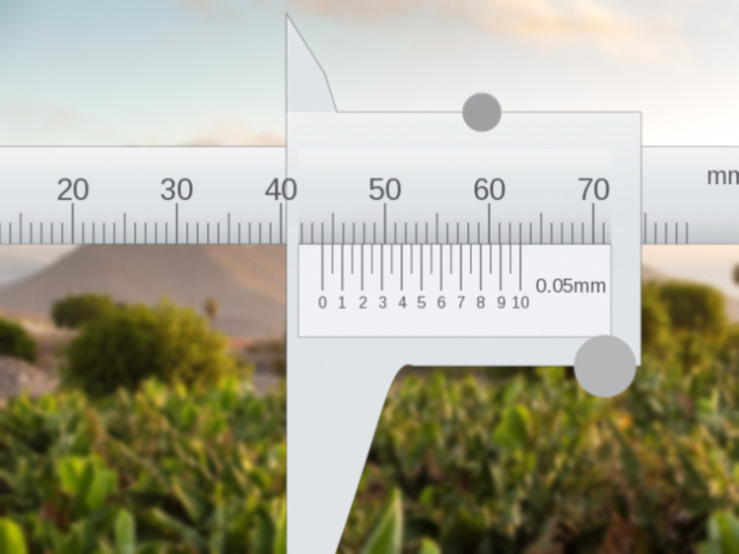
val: 44.0
